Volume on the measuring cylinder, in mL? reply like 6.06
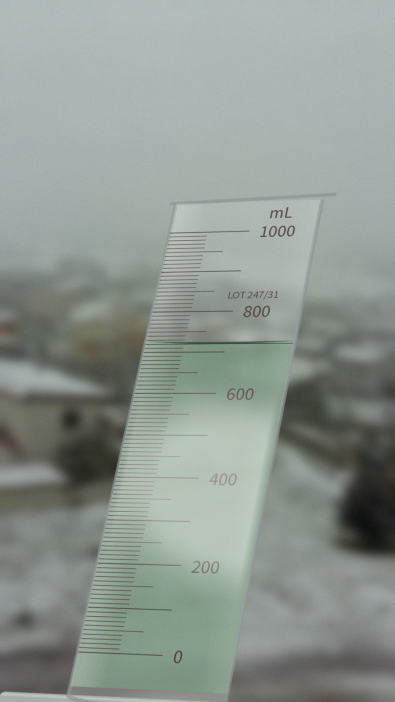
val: 720
